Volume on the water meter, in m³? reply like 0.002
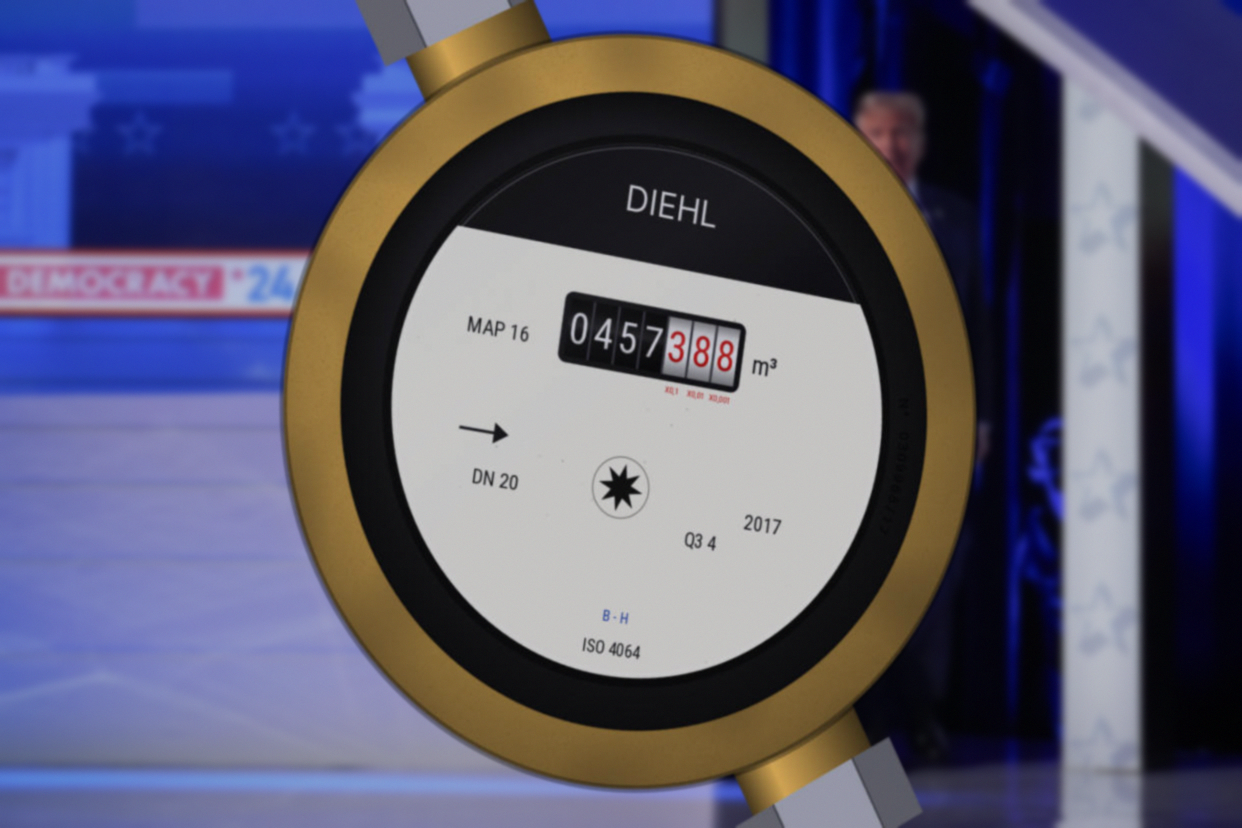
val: 457.388
